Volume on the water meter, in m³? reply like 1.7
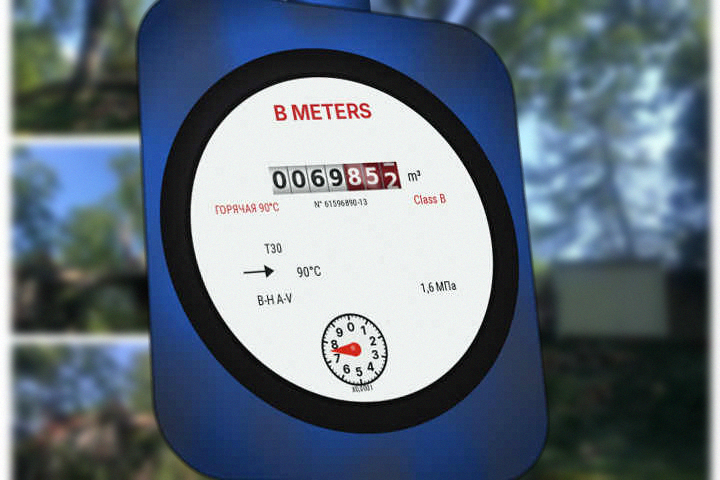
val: 69.8517
